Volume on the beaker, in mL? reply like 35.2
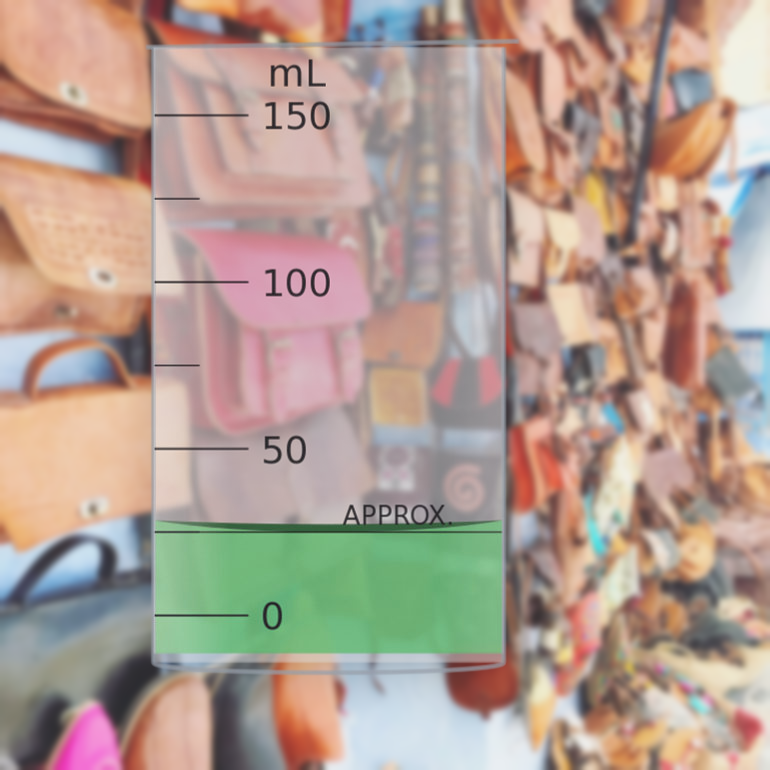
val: 25
